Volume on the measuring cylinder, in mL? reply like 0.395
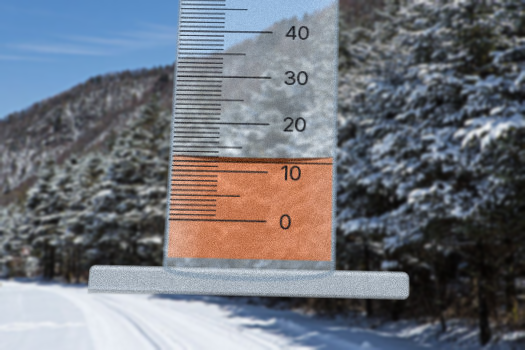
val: 12
